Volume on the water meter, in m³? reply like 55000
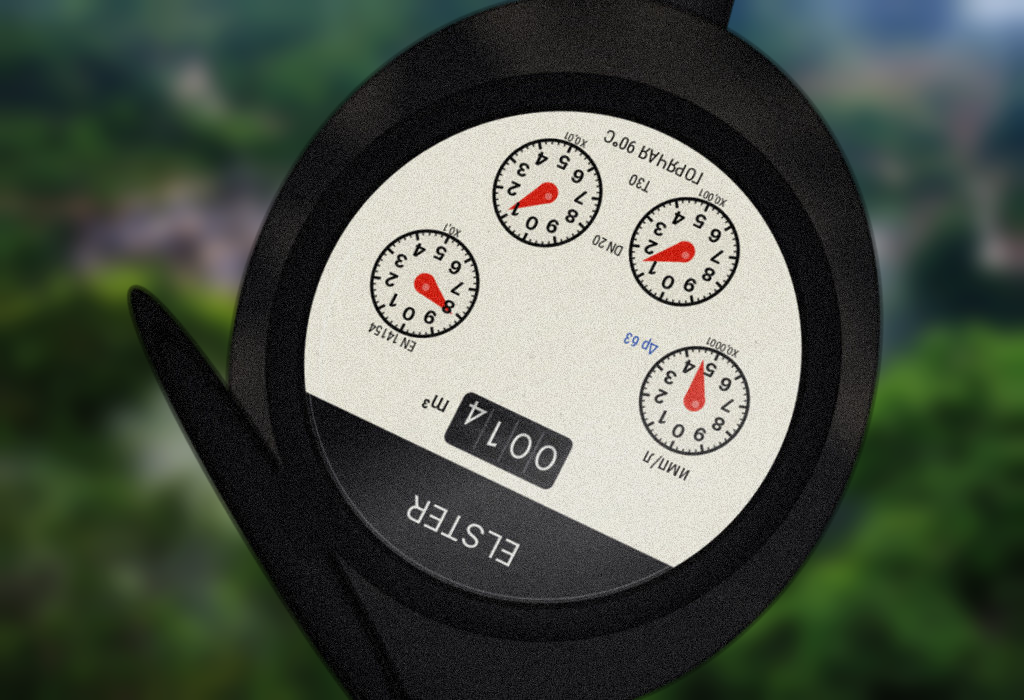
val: 13.8114
